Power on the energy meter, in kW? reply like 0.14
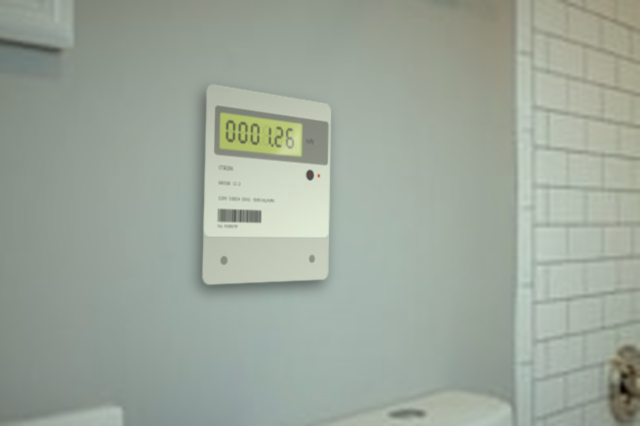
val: 1.26
